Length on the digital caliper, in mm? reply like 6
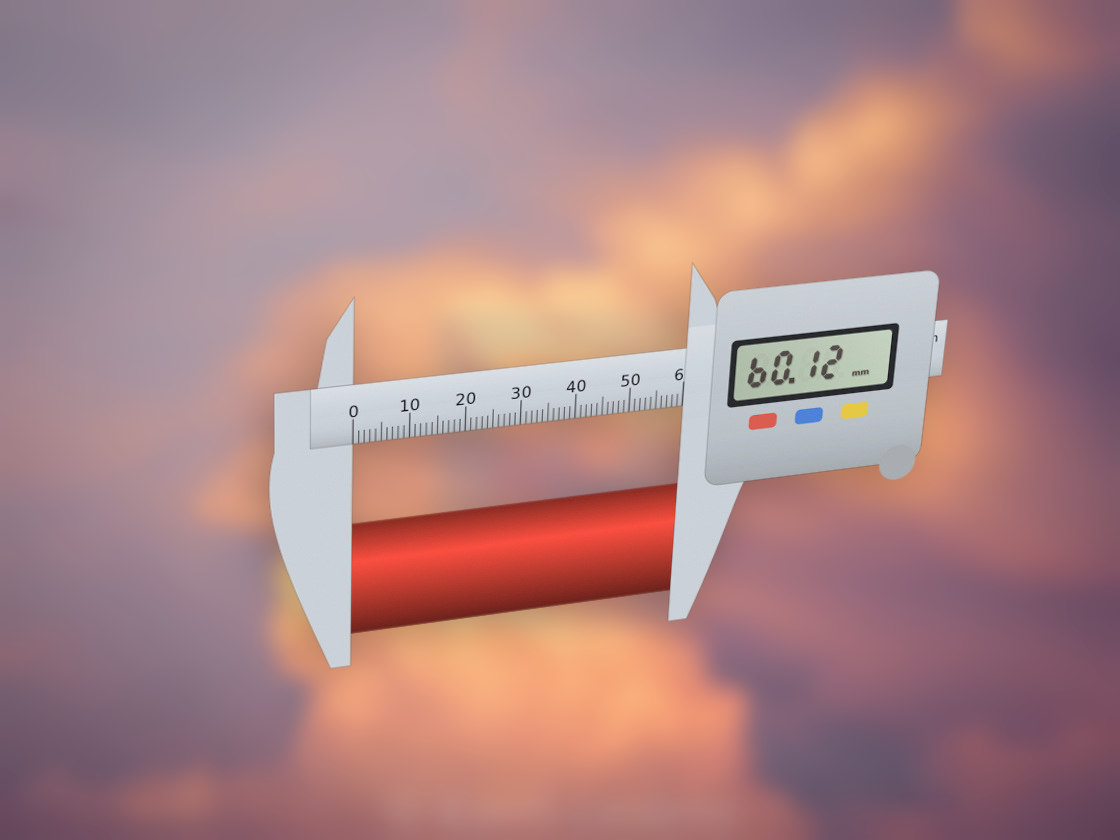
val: 60.12
